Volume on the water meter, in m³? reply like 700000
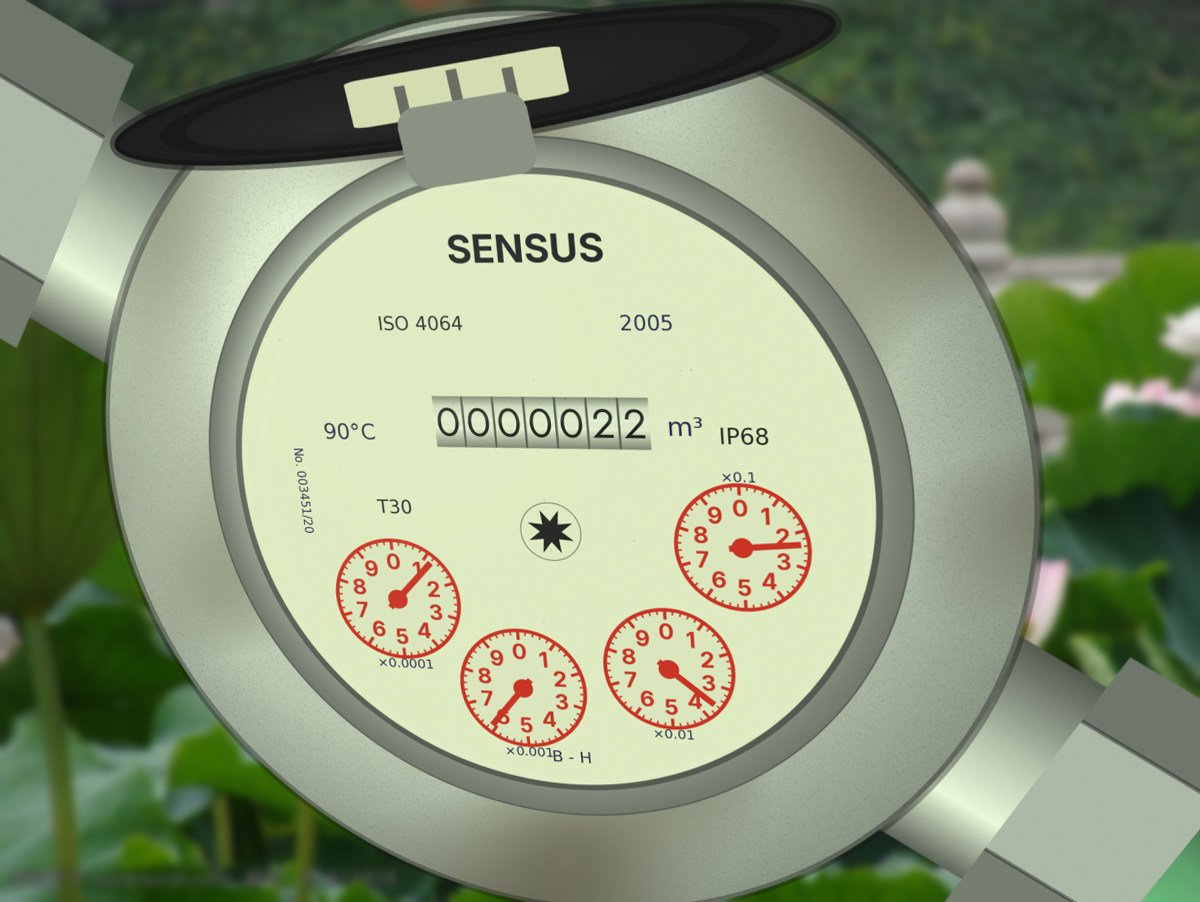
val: 22.2361
